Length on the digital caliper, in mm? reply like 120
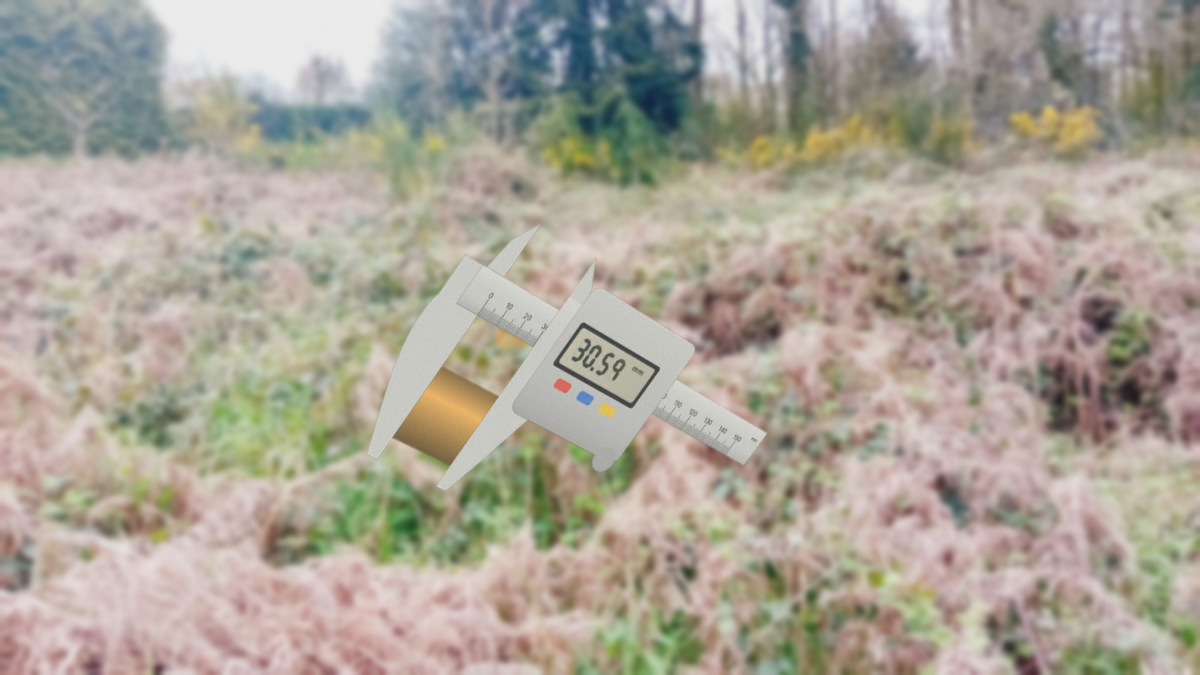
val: 30.59
